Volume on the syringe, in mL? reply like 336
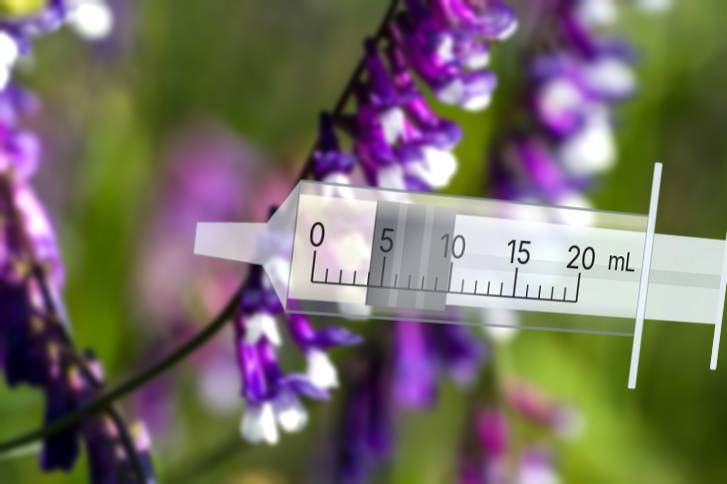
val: 4
